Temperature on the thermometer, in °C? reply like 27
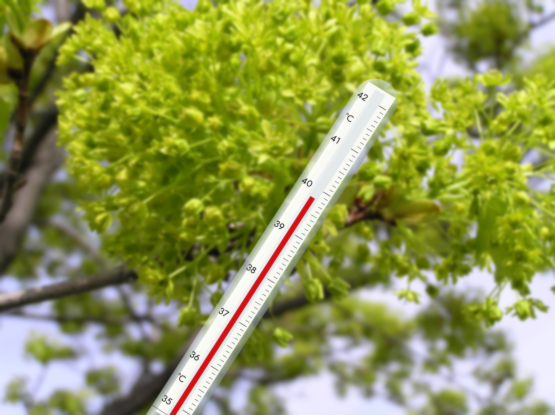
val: 39.8
